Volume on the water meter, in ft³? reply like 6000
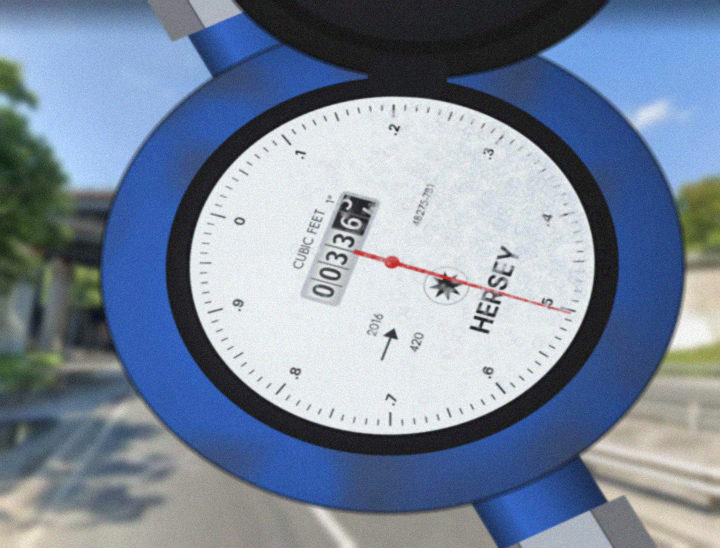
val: 3363.50
